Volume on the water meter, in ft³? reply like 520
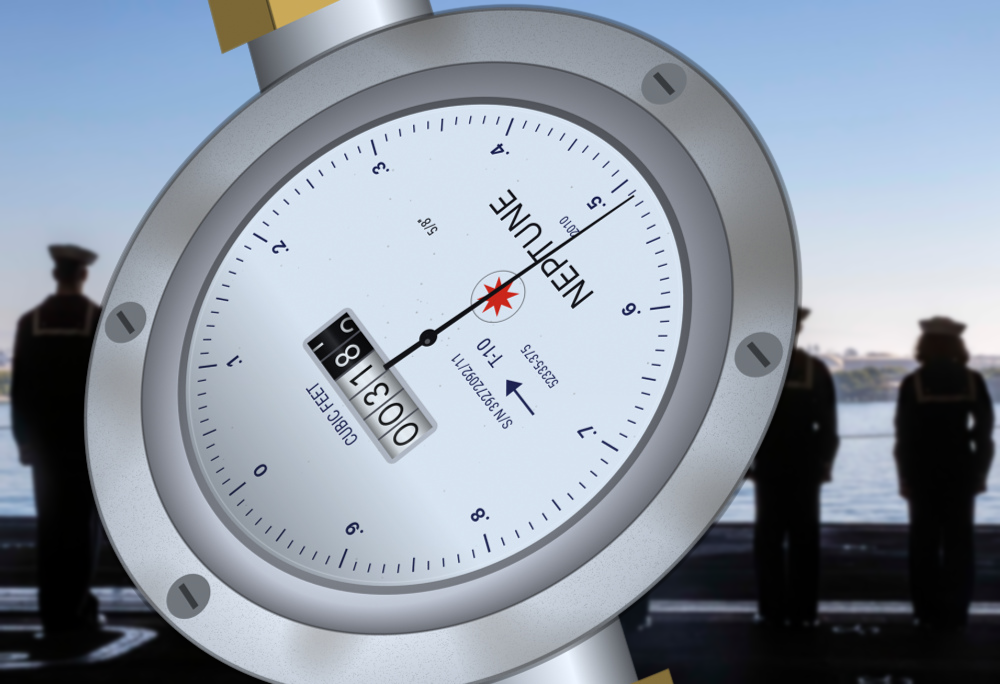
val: 3181.51
